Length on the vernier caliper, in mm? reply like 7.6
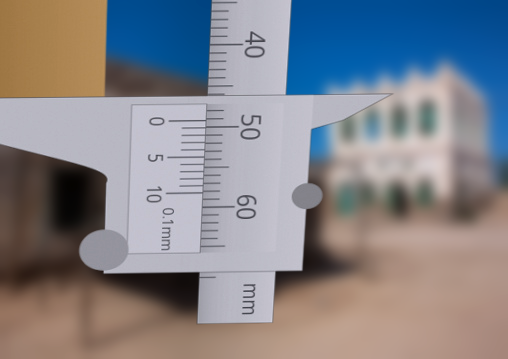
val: 49.2
